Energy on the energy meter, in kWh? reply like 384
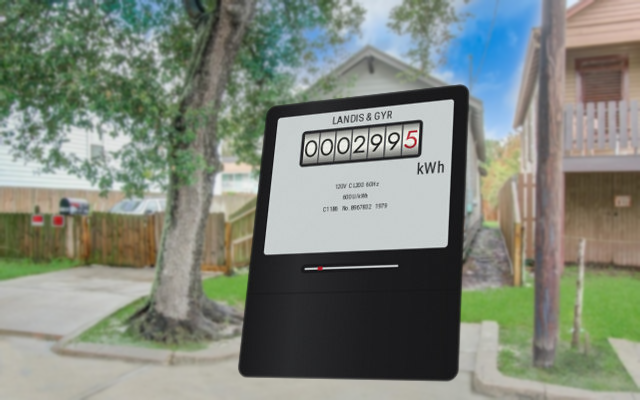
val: 299.5
